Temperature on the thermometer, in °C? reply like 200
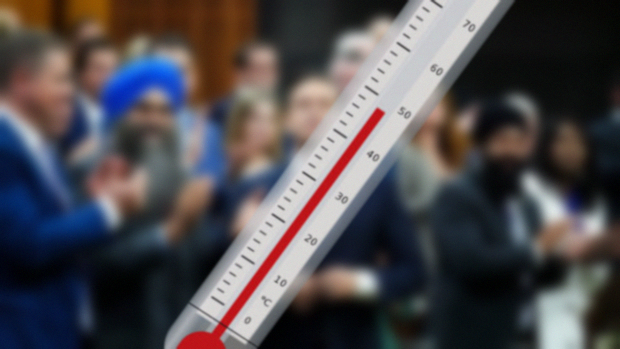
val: 48
